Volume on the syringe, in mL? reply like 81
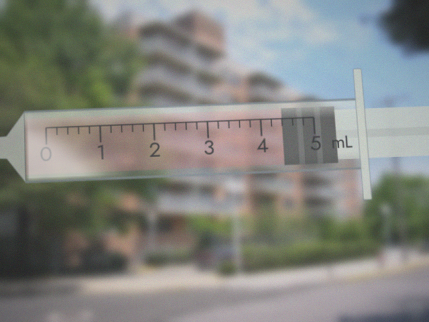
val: 4.4
